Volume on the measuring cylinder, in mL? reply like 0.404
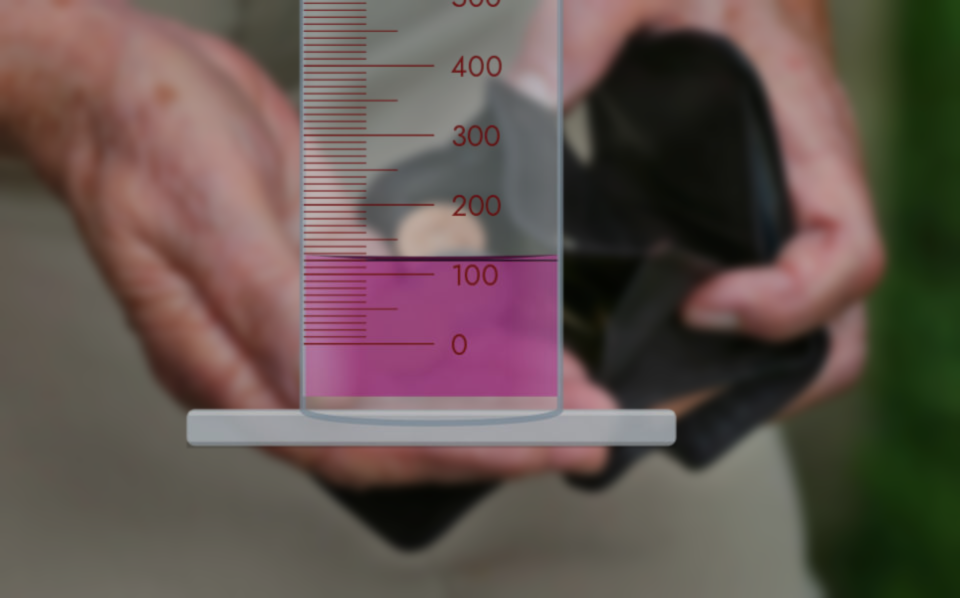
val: 120
